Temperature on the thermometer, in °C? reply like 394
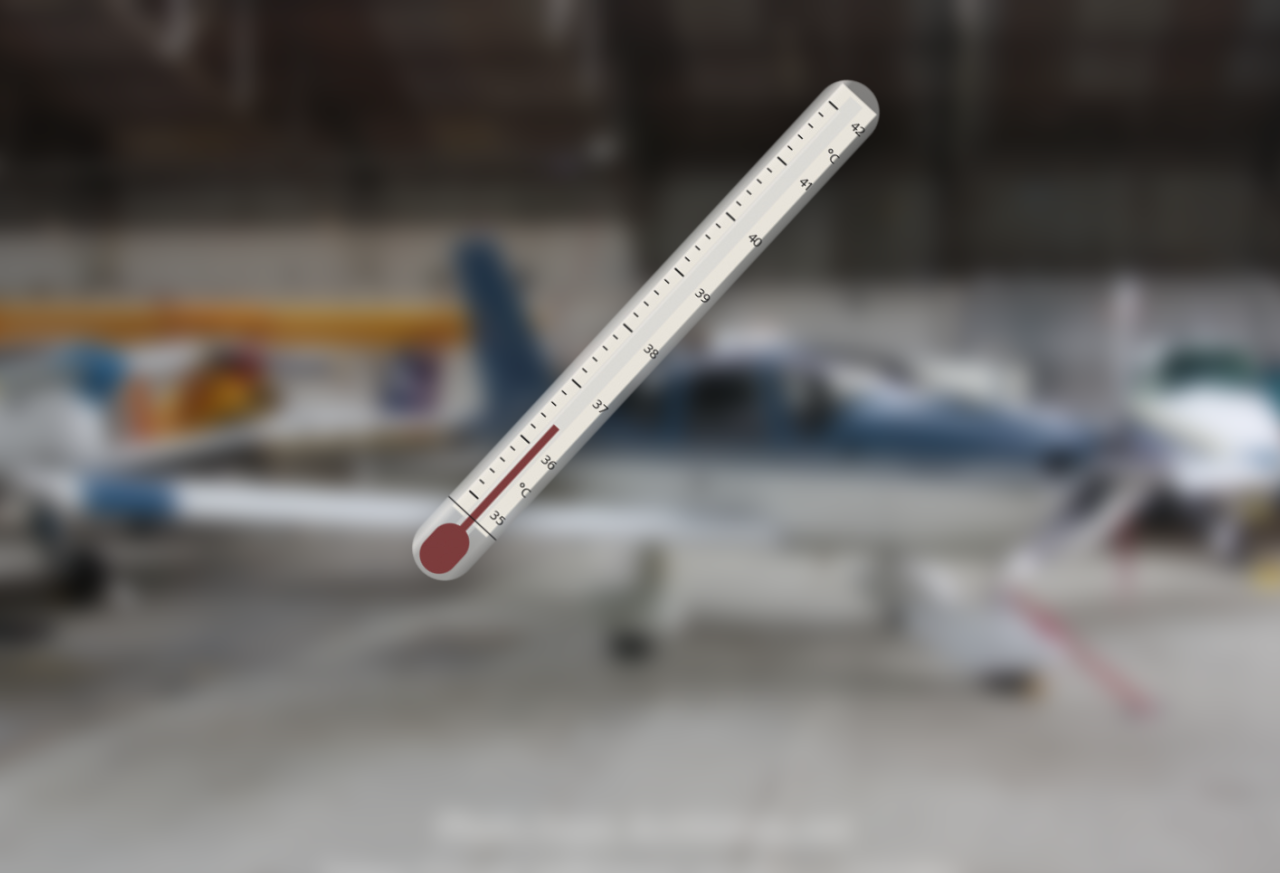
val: 36.4
